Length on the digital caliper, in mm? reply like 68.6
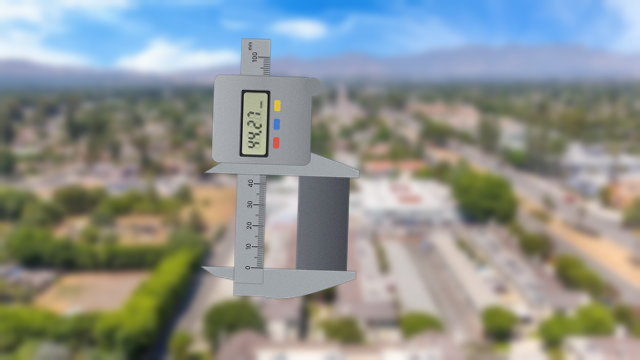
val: 44.27
